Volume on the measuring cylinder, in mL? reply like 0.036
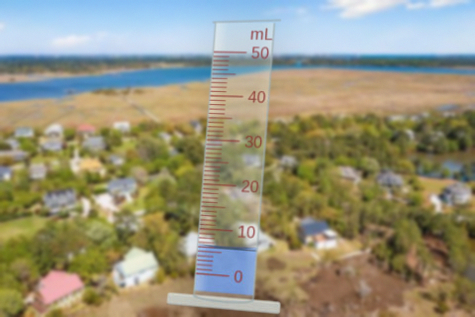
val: 6
